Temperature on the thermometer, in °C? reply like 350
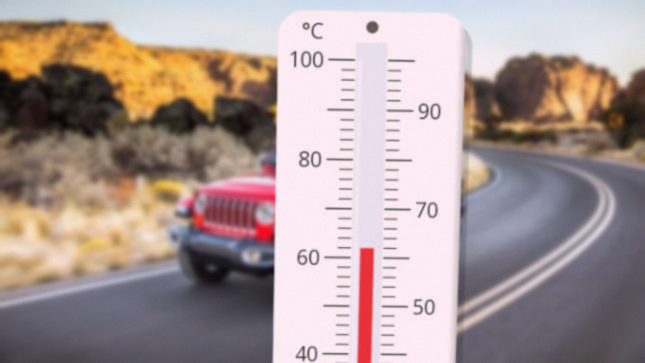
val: 62
